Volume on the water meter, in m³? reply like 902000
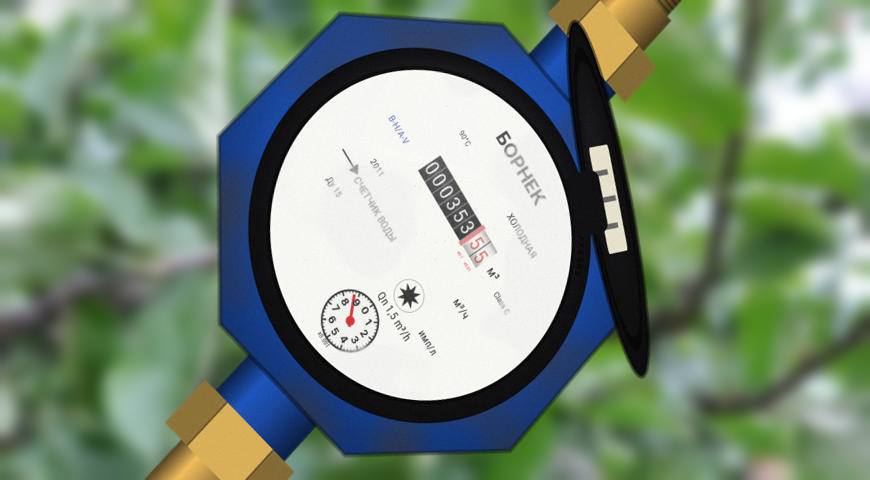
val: 353.548
